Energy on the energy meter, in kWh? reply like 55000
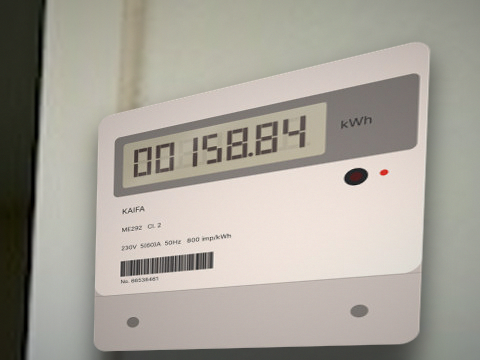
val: 158.84
